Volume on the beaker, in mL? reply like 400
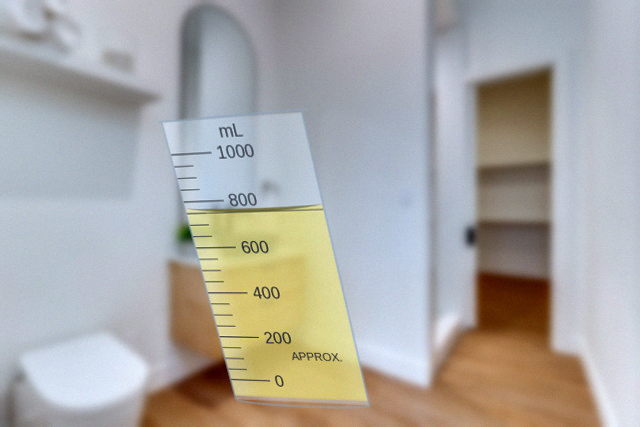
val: 750
